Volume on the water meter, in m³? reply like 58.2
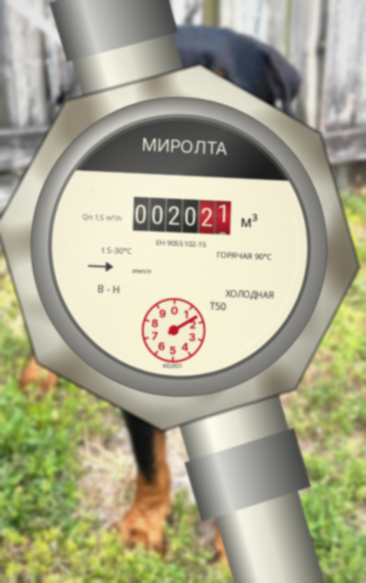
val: 20.211
